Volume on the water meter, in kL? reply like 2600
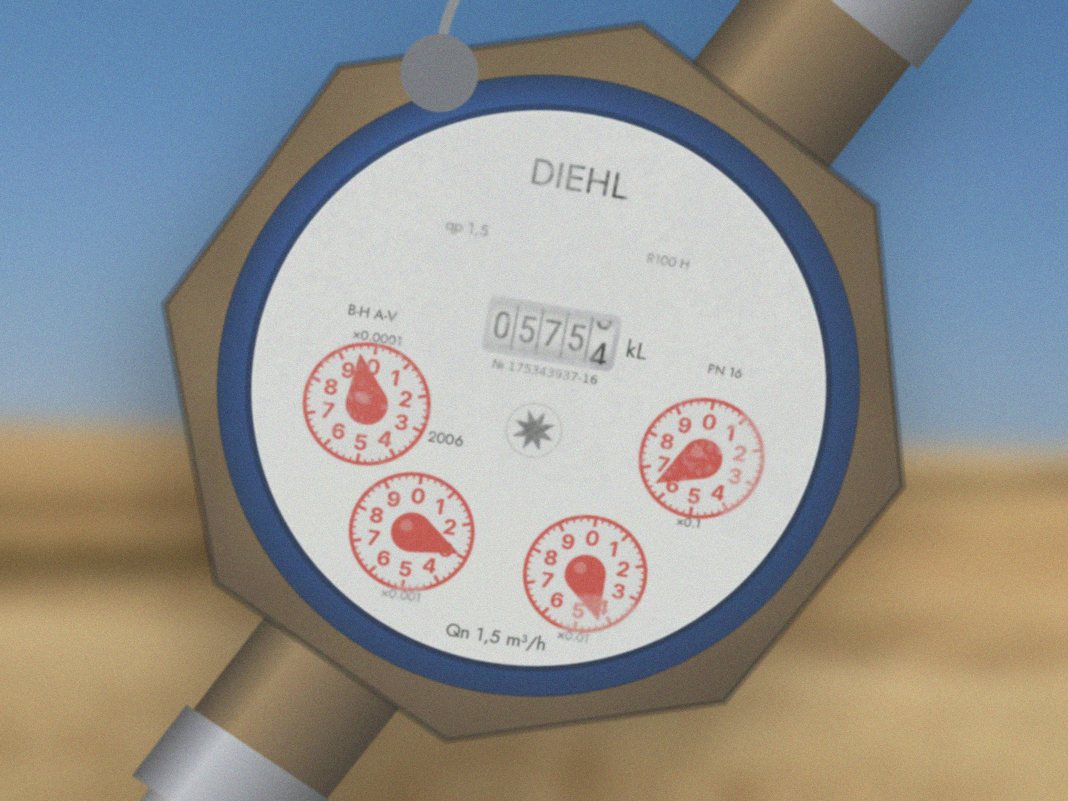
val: 5753.6429
